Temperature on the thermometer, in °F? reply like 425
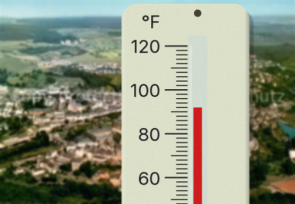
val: 92
